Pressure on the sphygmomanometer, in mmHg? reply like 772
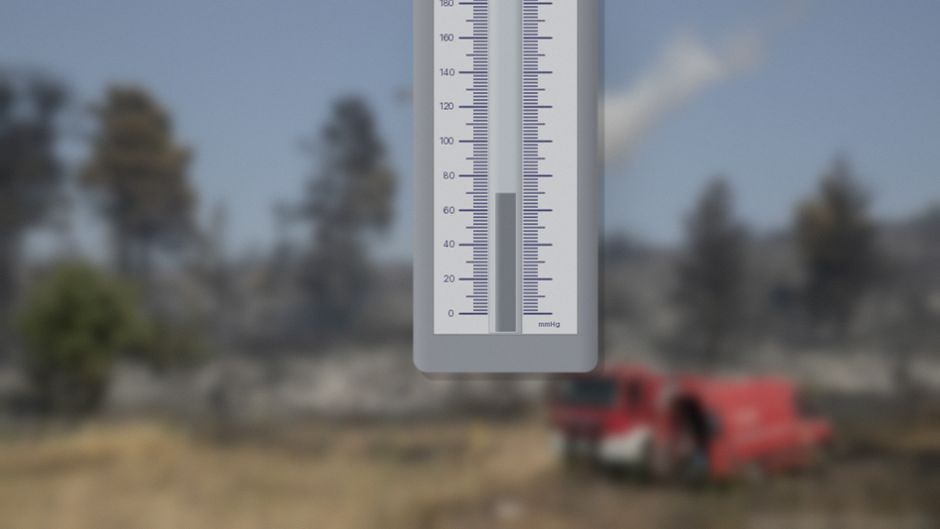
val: 70
